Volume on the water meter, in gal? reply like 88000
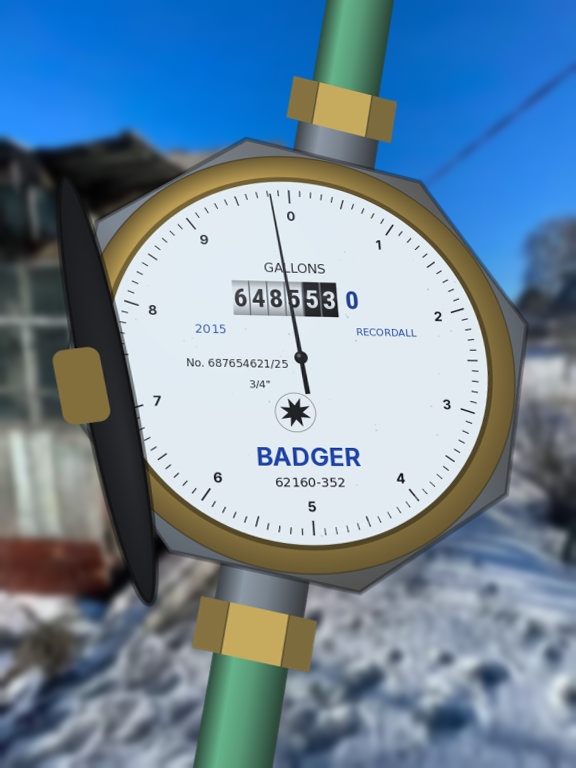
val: 6485529.8
